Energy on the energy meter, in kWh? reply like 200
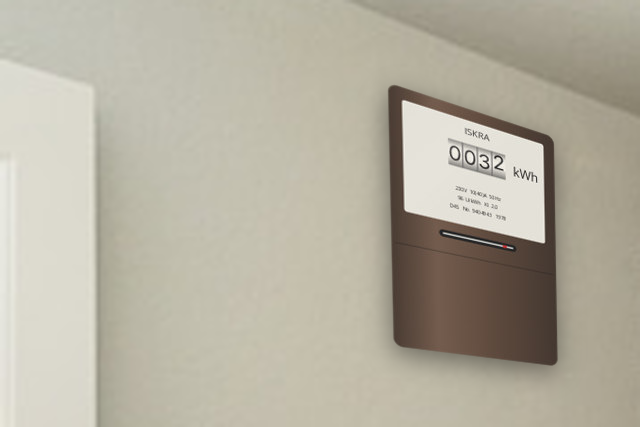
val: 32
